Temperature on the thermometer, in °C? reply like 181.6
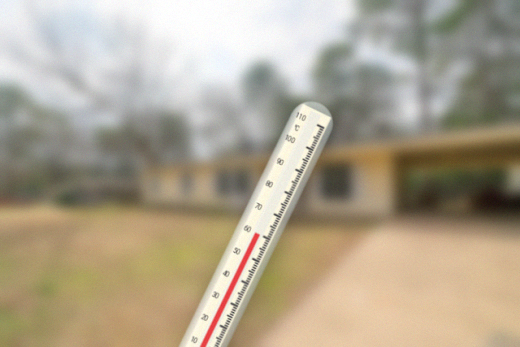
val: 60
